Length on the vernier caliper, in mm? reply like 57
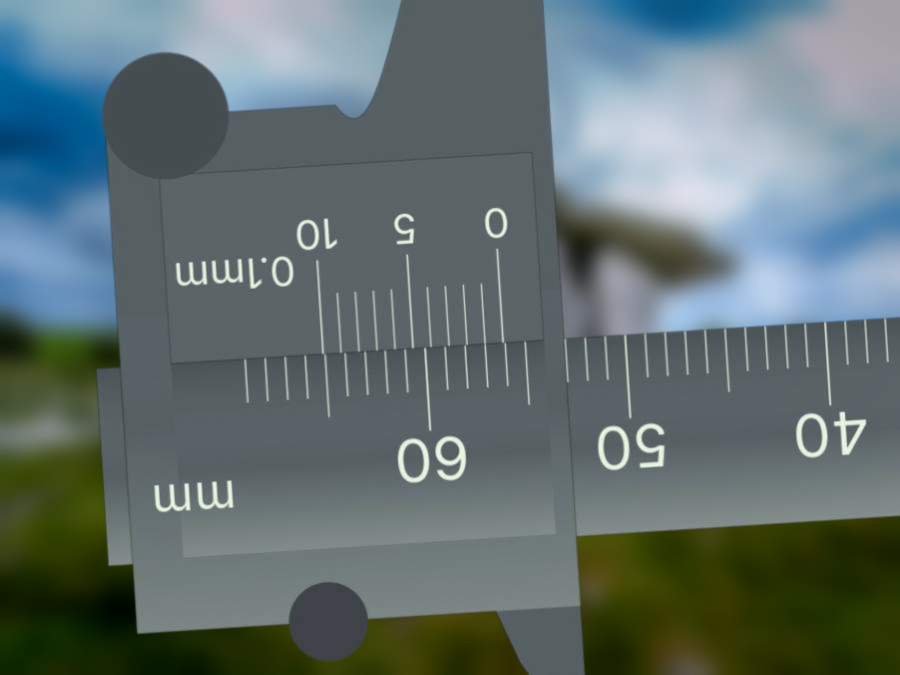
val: 56.1
